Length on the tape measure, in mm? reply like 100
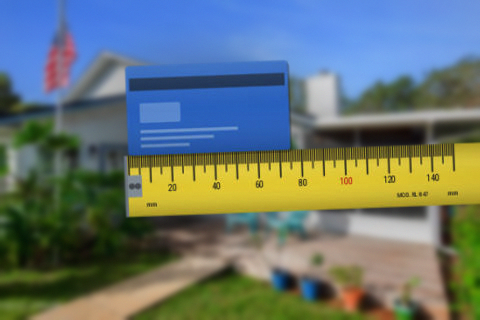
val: 75
